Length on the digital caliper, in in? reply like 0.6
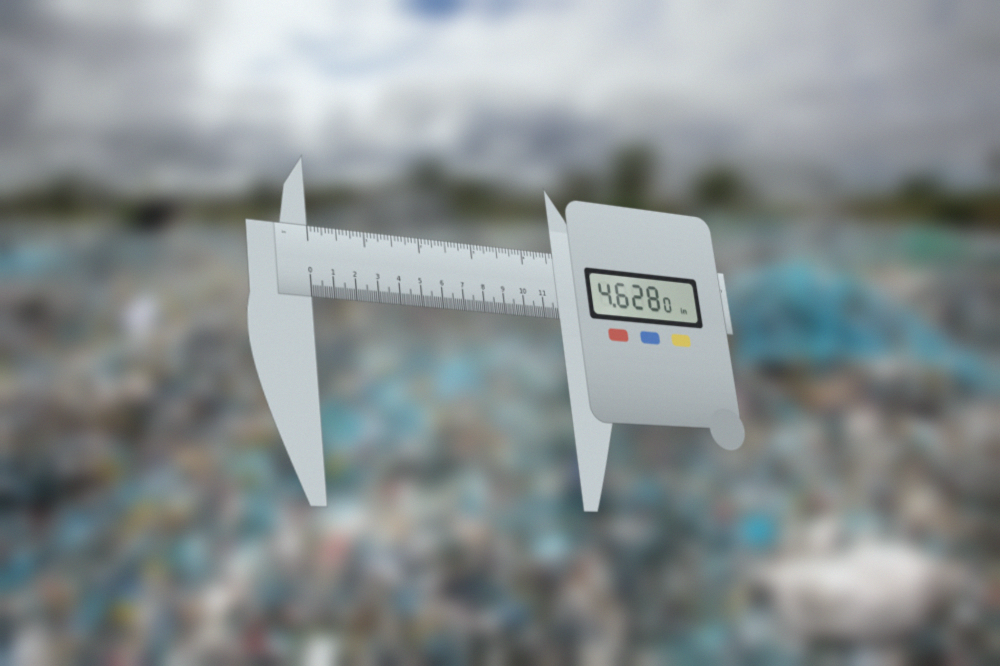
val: 4.6280
